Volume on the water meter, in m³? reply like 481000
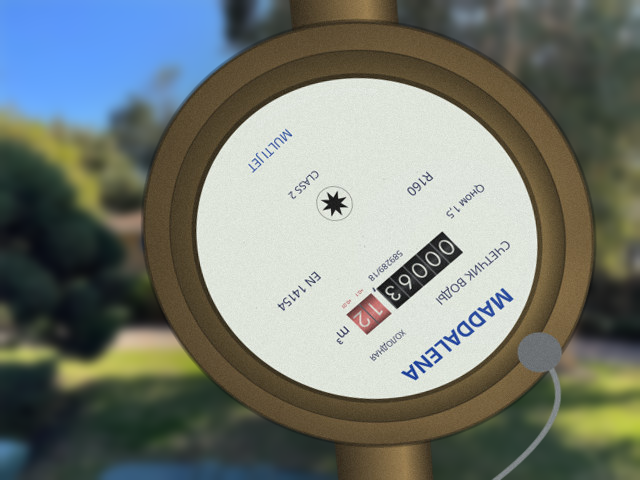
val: 63.12
